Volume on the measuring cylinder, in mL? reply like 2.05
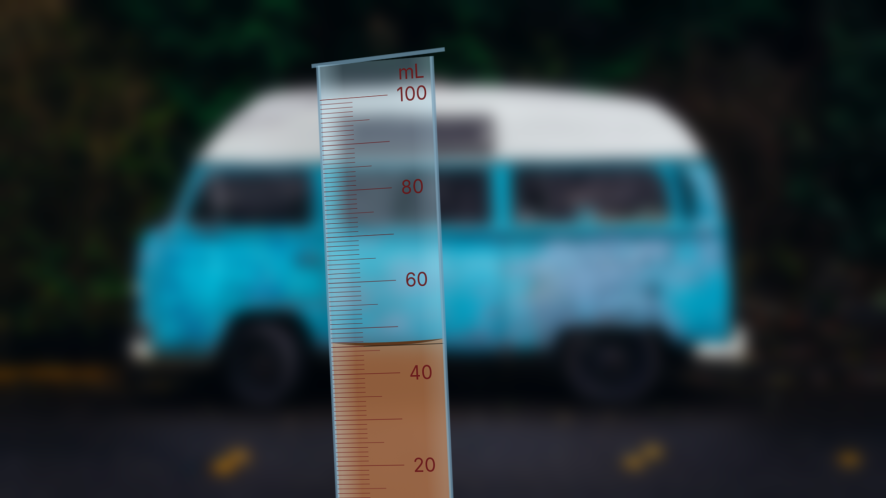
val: 46
